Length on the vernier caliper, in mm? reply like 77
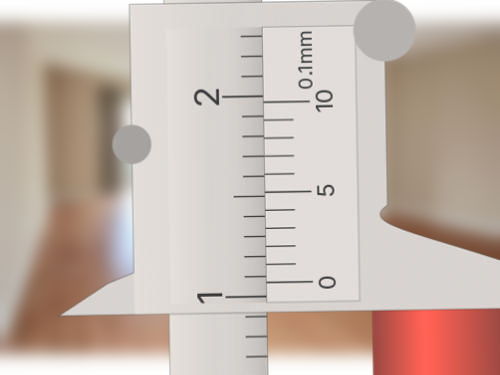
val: 10.7
